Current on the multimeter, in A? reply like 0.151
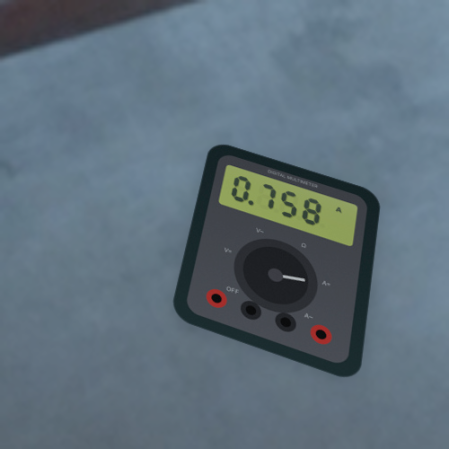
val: 0.758
